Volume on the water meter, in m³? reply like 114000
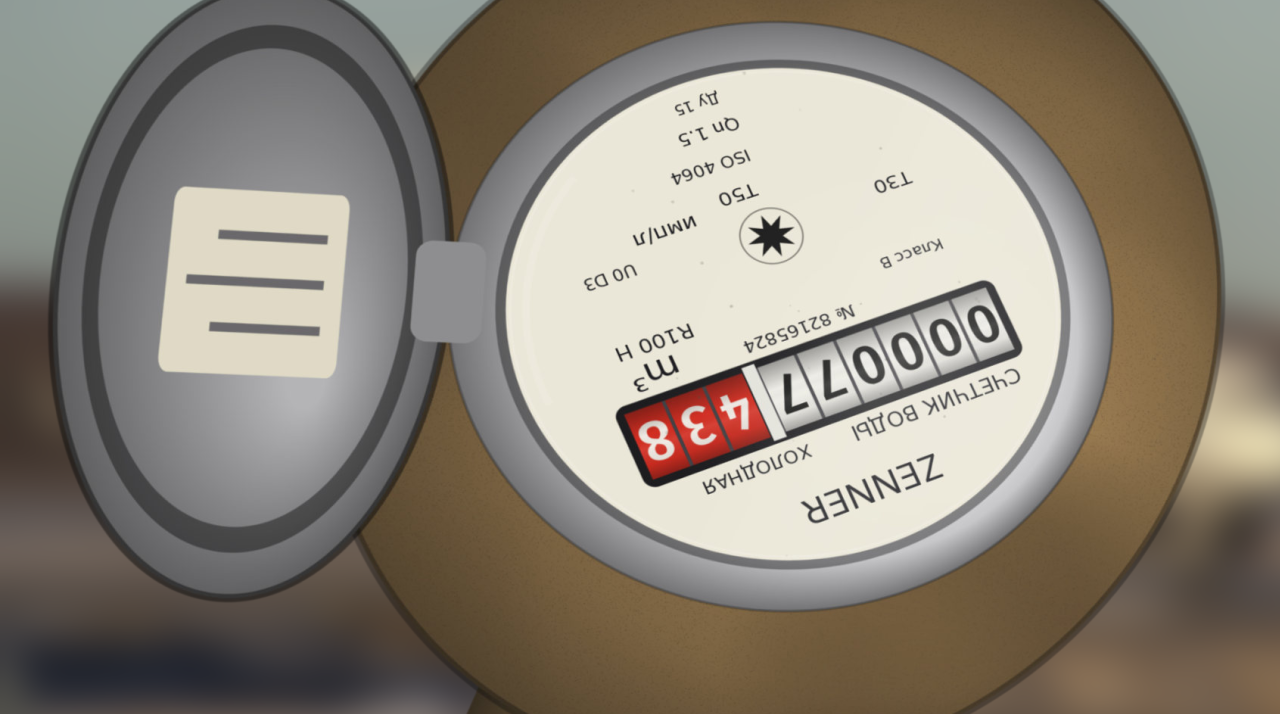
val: 77.438
